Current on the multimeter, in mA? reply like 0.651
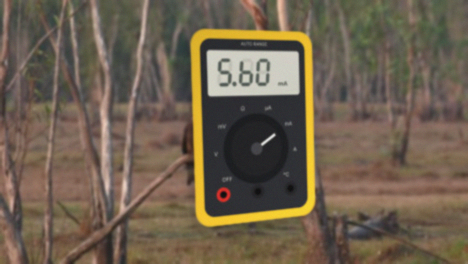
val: 5.60
